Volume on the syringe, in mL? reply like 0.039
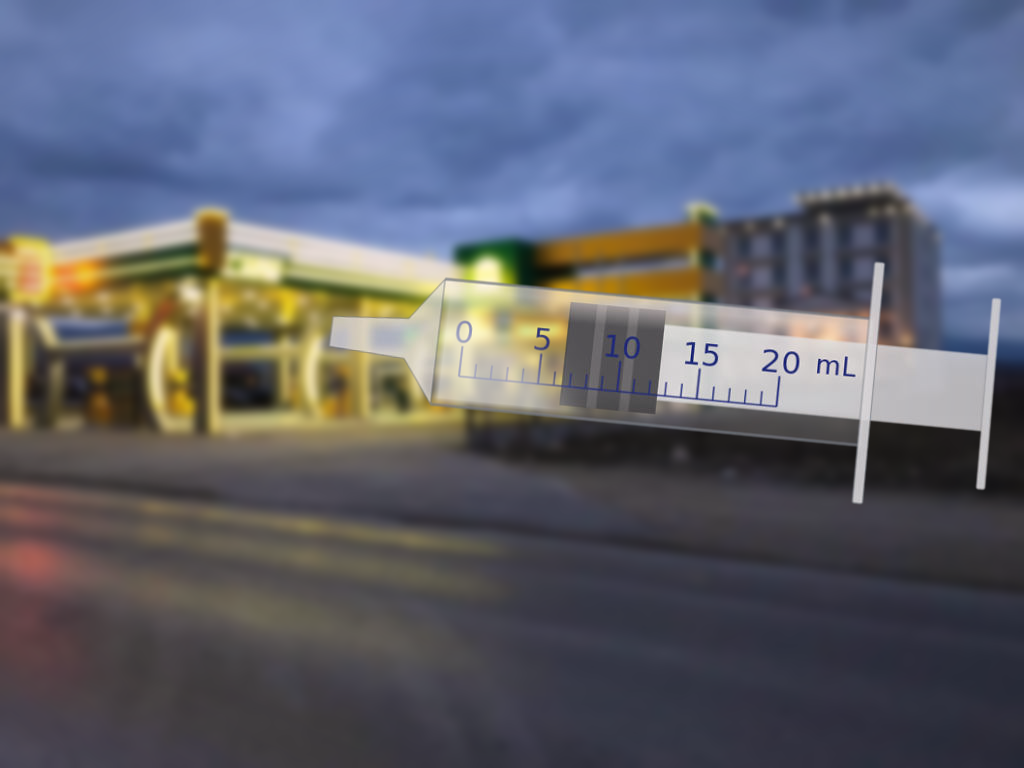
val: 6.5
